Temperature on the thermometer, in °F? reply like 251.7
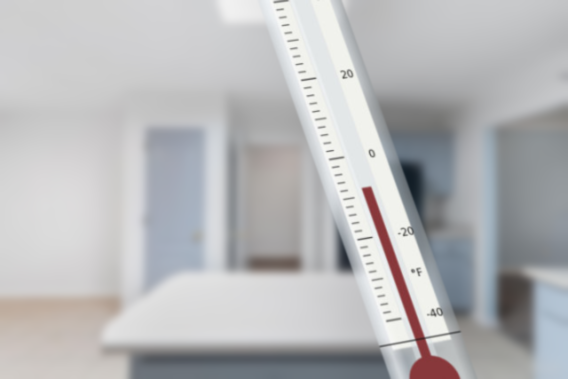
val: -8
